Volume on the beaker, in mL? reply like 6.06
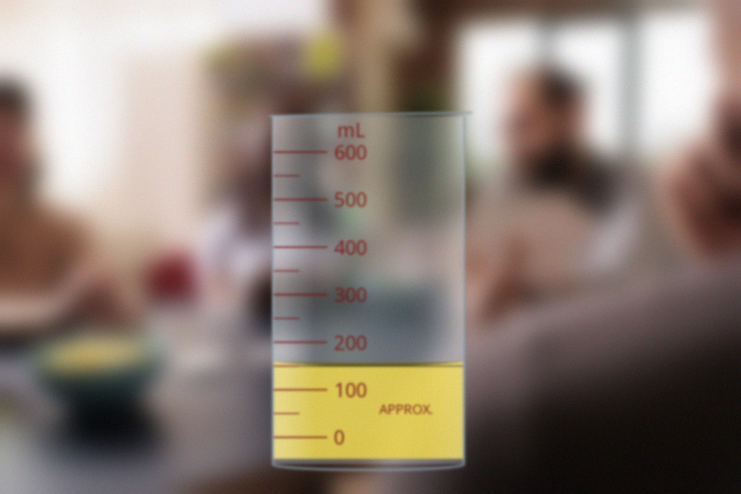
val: 150
